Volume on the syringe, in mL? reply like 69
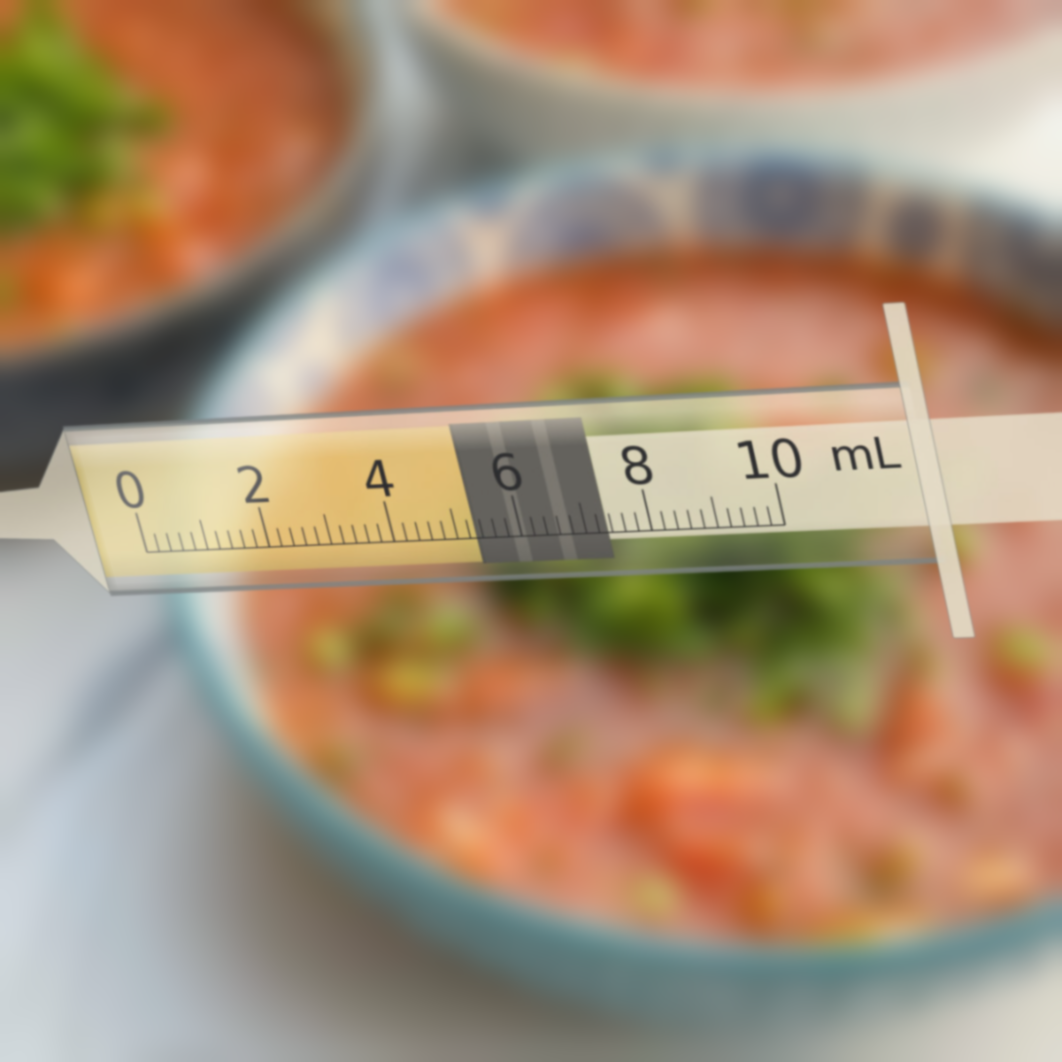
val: 5.3
